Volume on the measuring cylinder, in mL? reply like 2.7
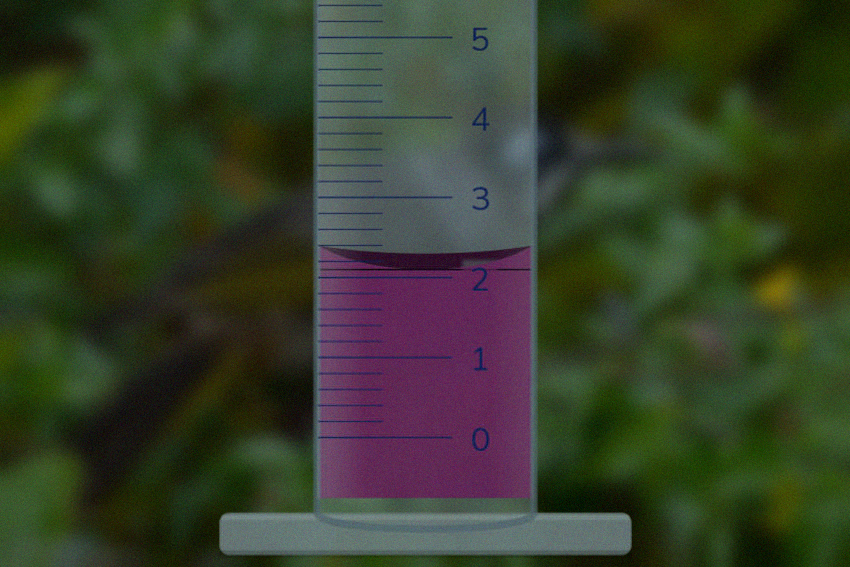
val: 2.1
